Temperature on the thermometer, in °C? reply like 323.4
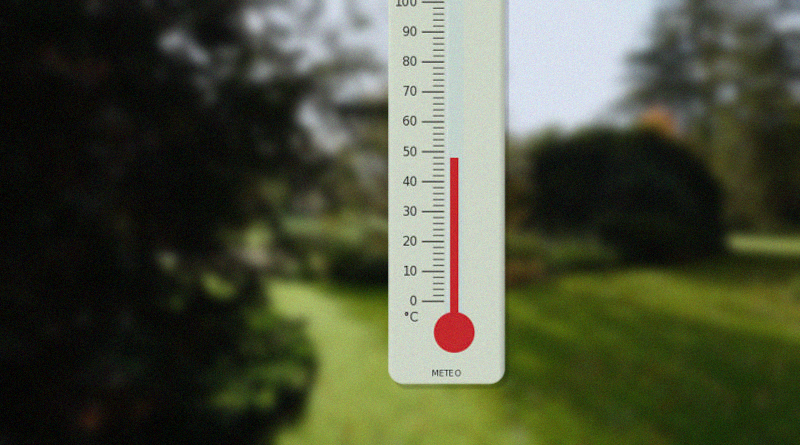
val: 48
